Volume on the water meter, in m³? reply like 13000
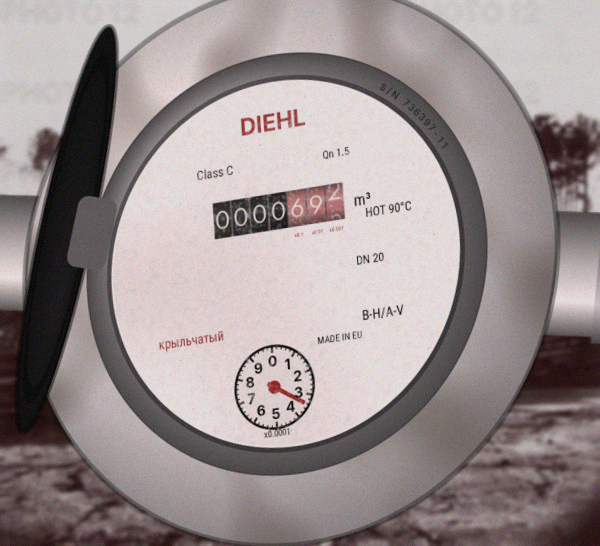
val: 0.6923
